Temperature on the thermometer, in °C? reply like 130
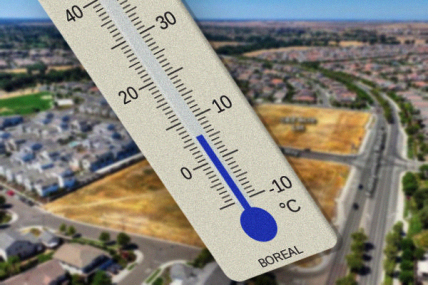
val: 6
